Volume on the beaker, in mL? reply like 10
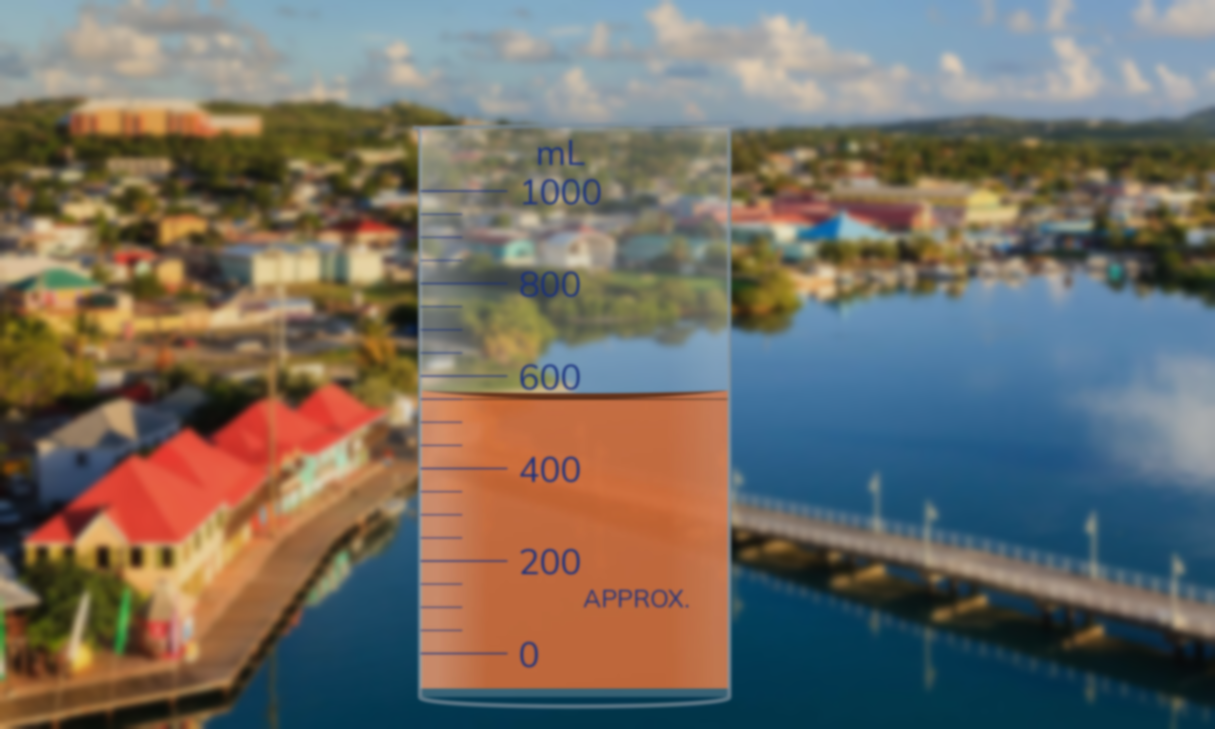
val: 550
